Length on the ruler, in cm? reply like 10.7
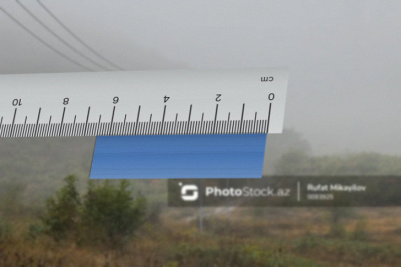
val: 6.5
